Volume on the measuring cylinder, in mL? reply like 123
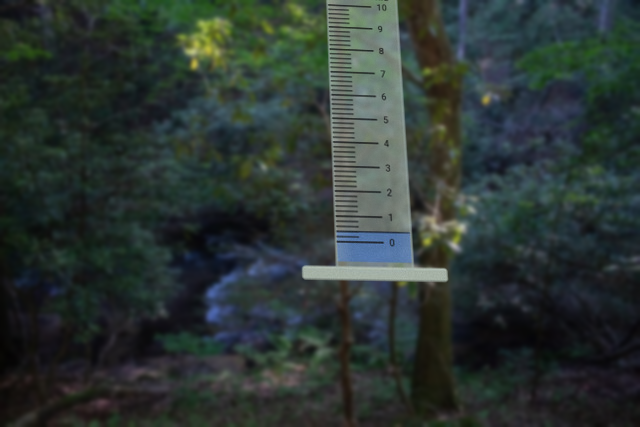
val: 0.4
